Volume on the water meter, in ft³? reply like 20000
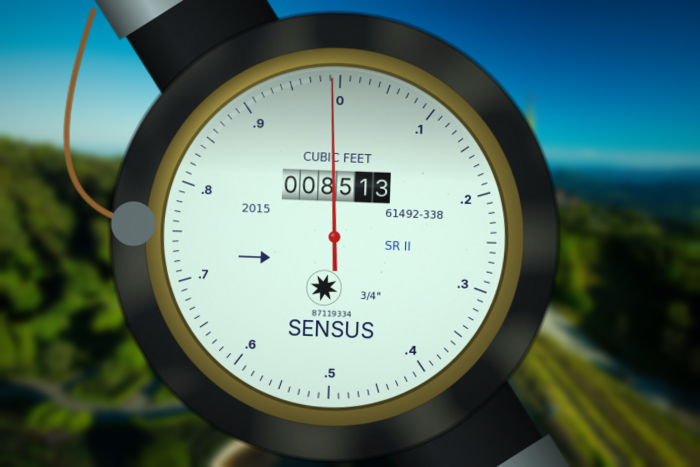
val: 8512.99
